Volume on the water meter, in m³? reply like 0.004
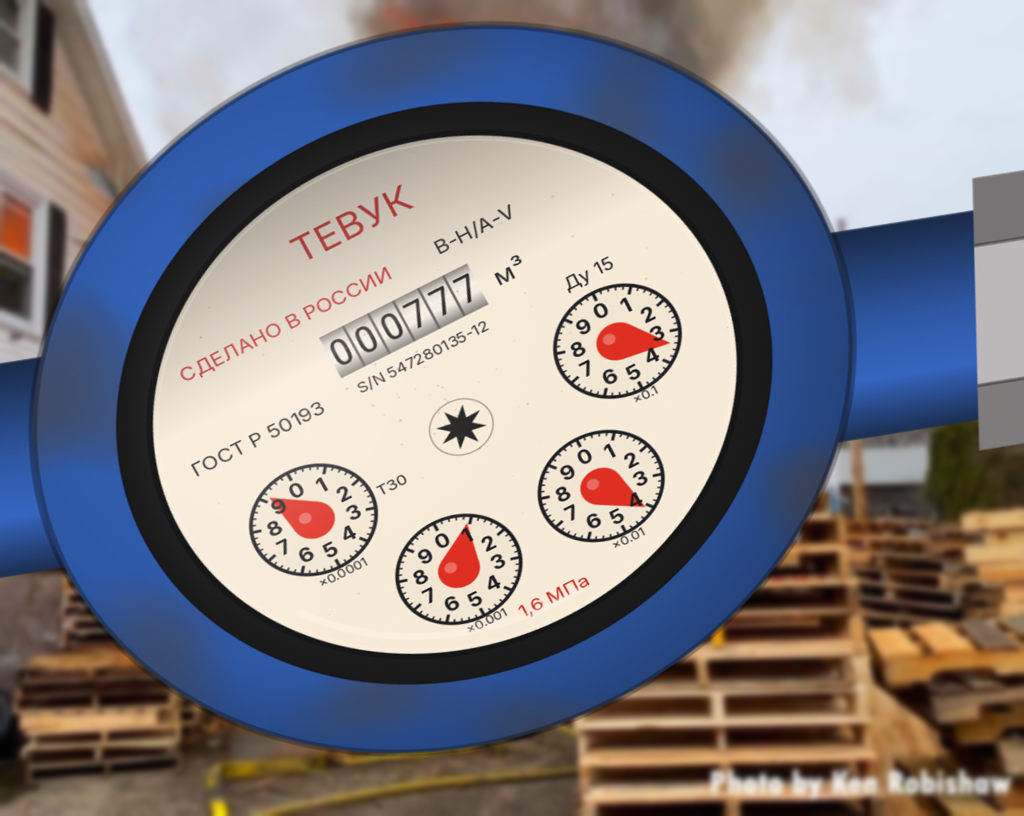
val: 777.3409
